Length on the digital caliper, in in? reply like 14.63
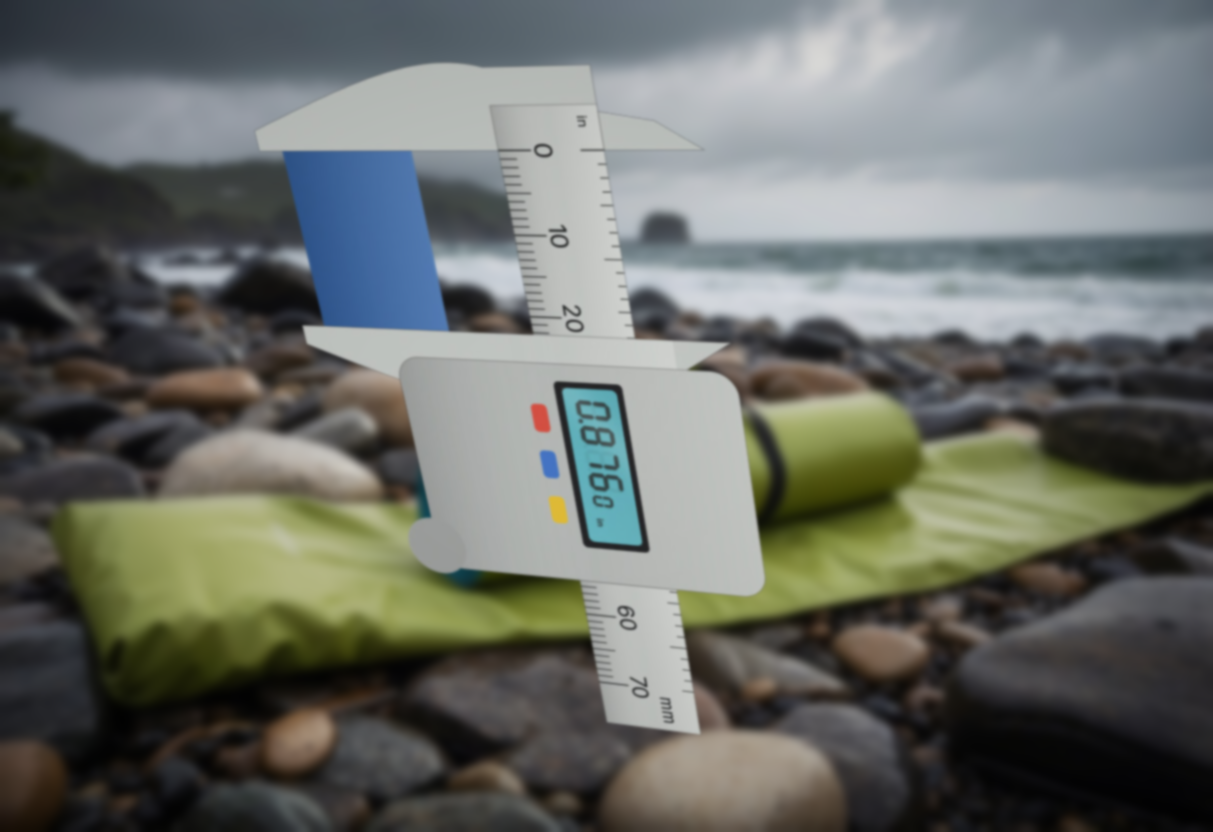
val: 0.8760
